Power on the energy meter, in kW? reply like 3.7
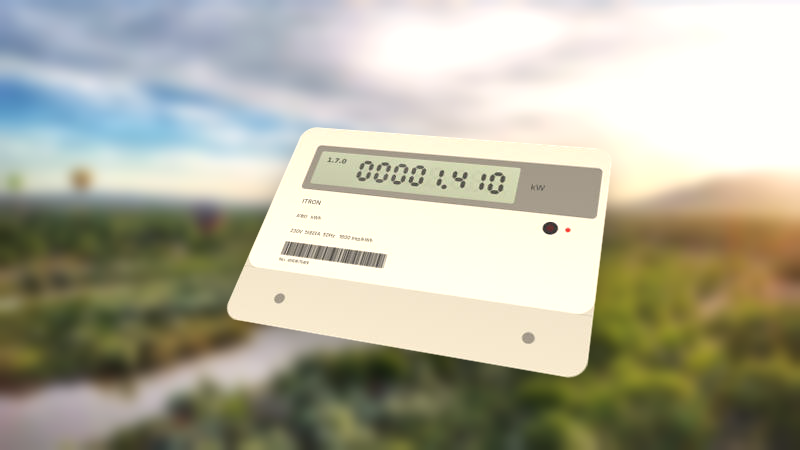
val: 1.410
